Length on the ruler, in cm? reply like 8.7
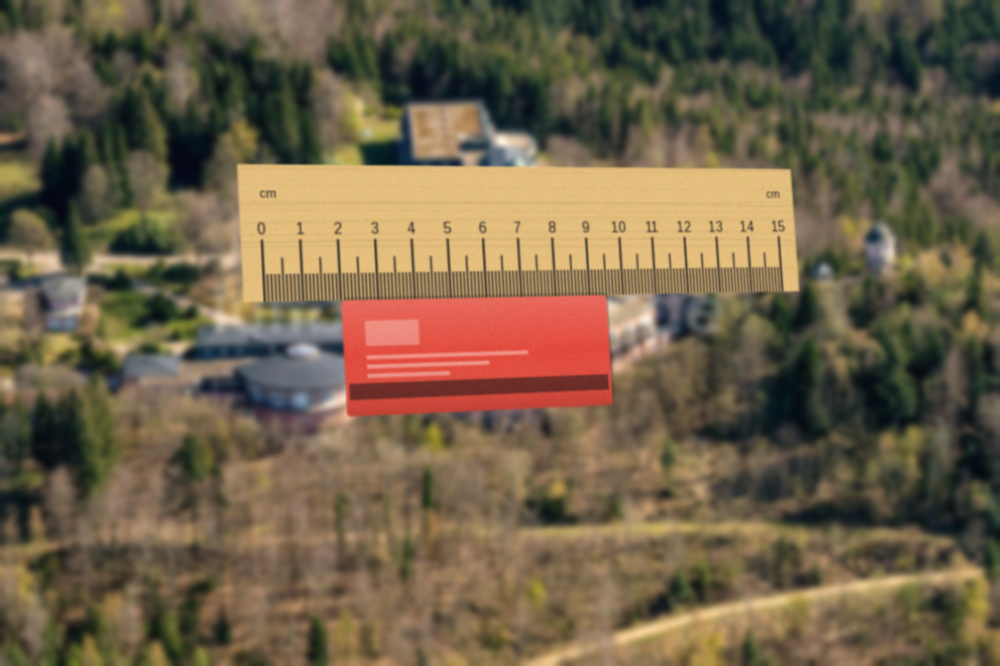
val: 7.5
